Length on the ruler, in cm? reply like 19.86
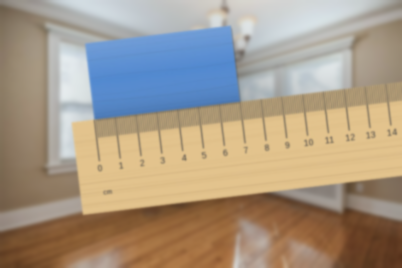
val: 7
